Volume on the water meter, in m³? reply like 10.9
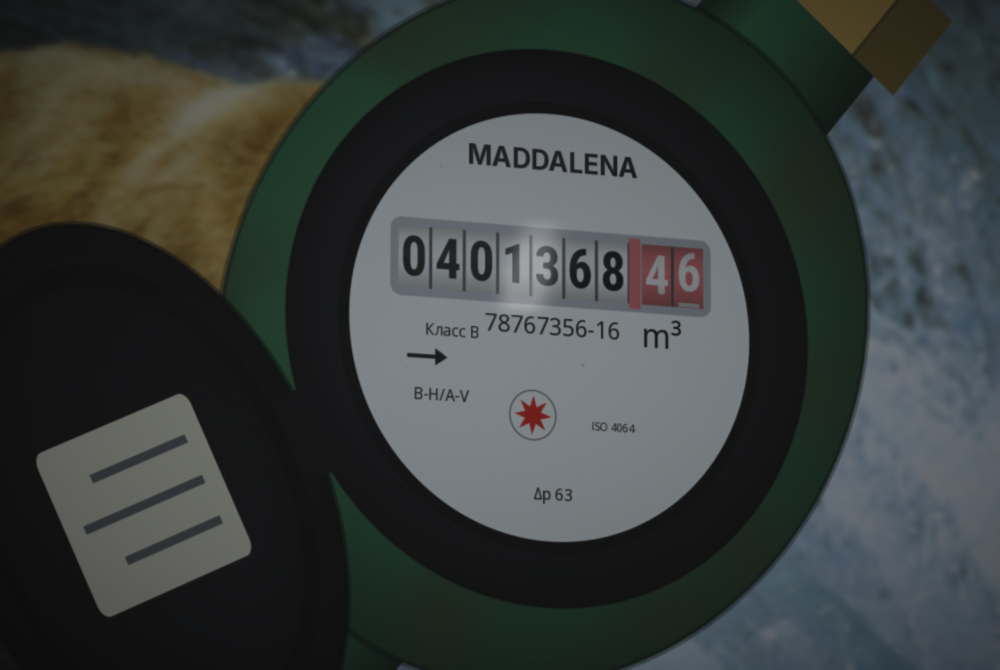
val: 401368.46
